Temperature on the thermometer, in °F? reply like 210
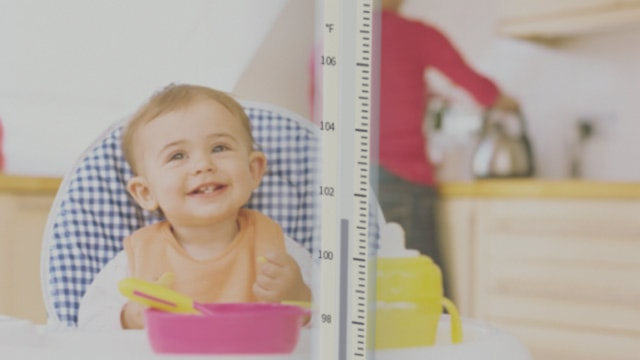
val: 101.2
